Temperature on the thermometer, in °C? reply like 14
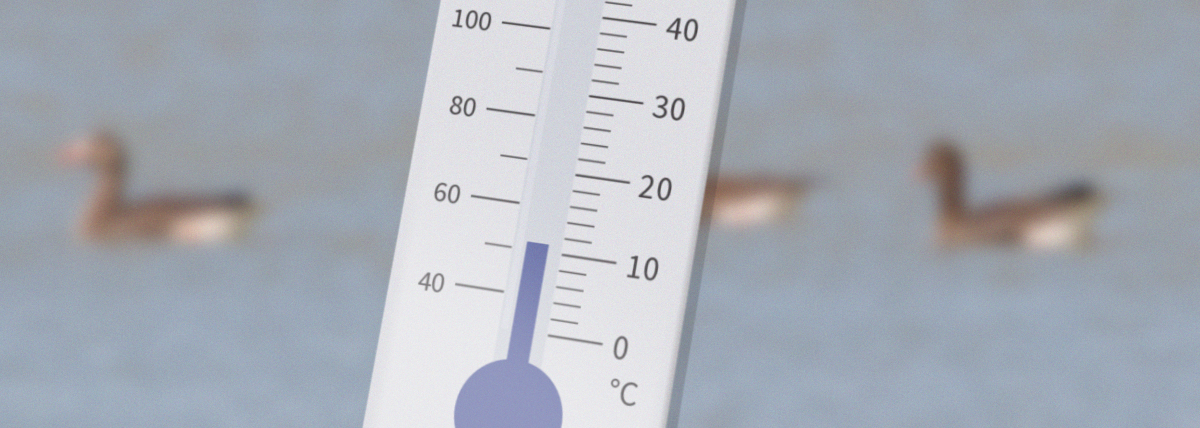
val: 11
